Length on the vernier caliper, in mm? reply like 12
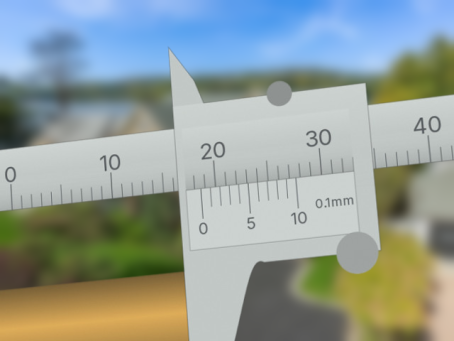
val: 18.6
